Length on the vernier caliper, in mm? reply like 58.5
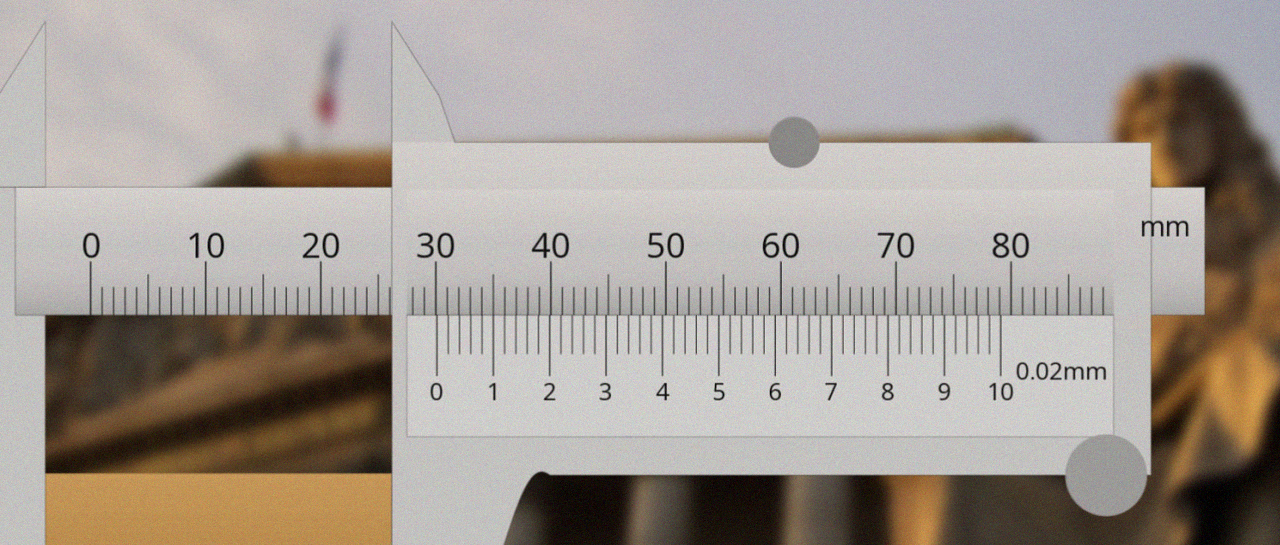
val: 30.1
